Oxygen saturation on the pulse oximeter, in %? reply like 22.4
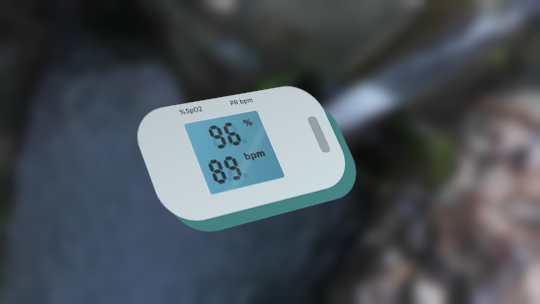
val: 96
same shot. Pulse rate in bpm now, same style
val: 89
